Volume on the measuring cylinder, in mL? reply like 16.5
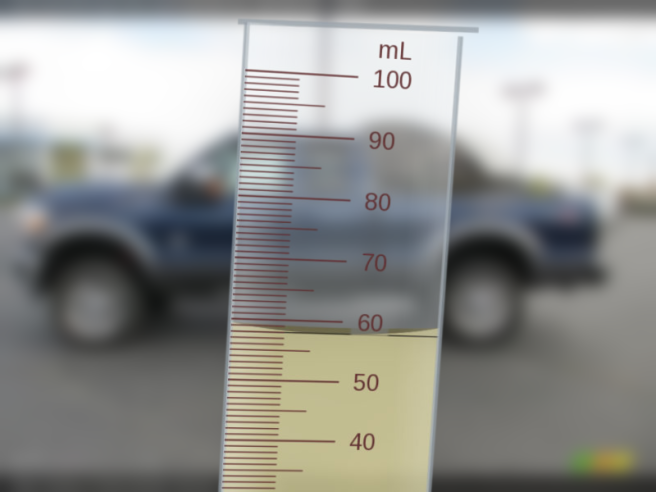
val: 58
